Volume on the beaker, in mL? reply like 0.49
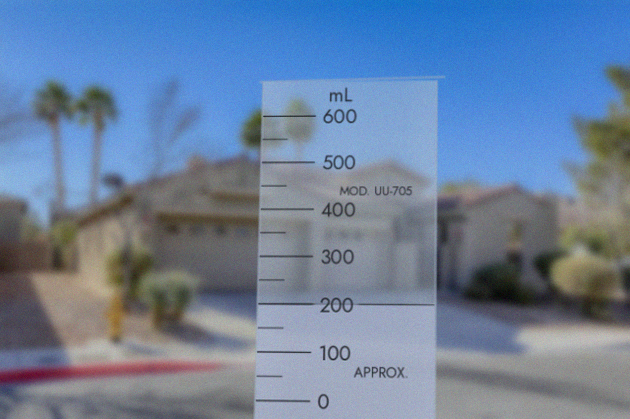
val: 200
